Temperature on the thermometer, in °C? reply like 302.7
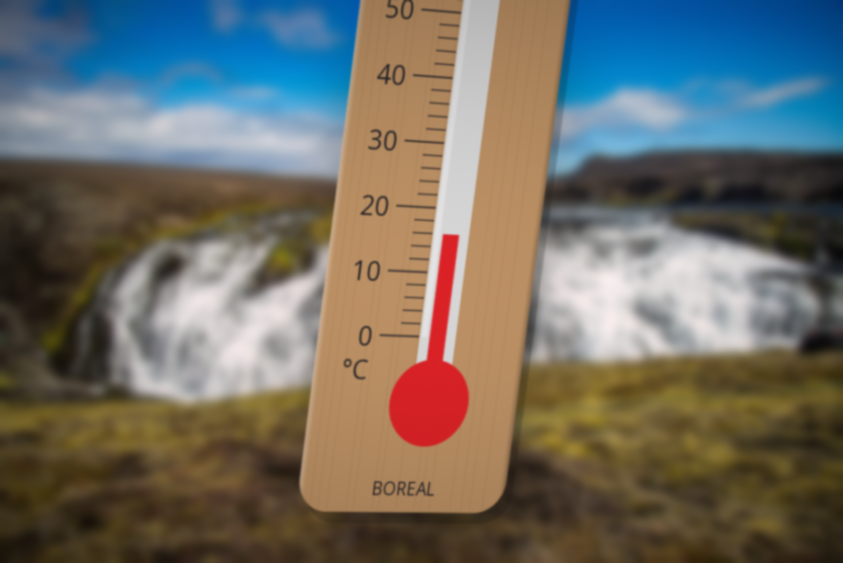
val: 16
